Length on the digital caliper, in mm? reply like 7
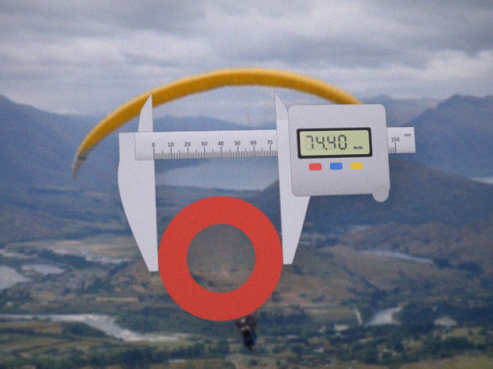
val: 74.40
